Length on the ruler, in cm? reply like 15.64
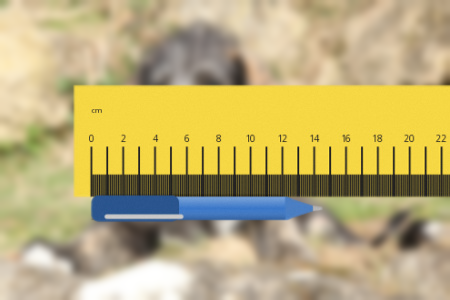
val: 14.5
